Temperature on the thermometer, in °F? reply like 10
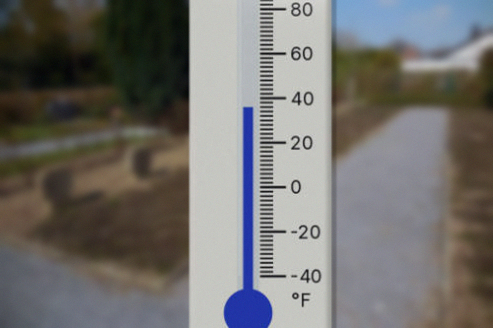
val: 36
